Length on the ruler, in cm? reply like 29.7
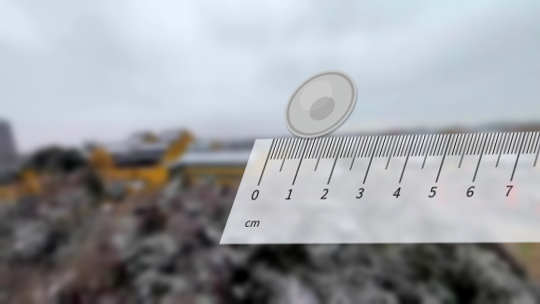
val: 2
